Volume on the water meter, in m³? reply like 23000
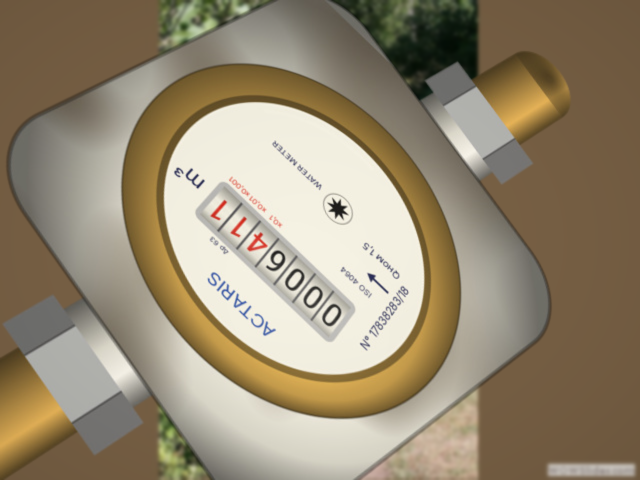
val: 6.411
